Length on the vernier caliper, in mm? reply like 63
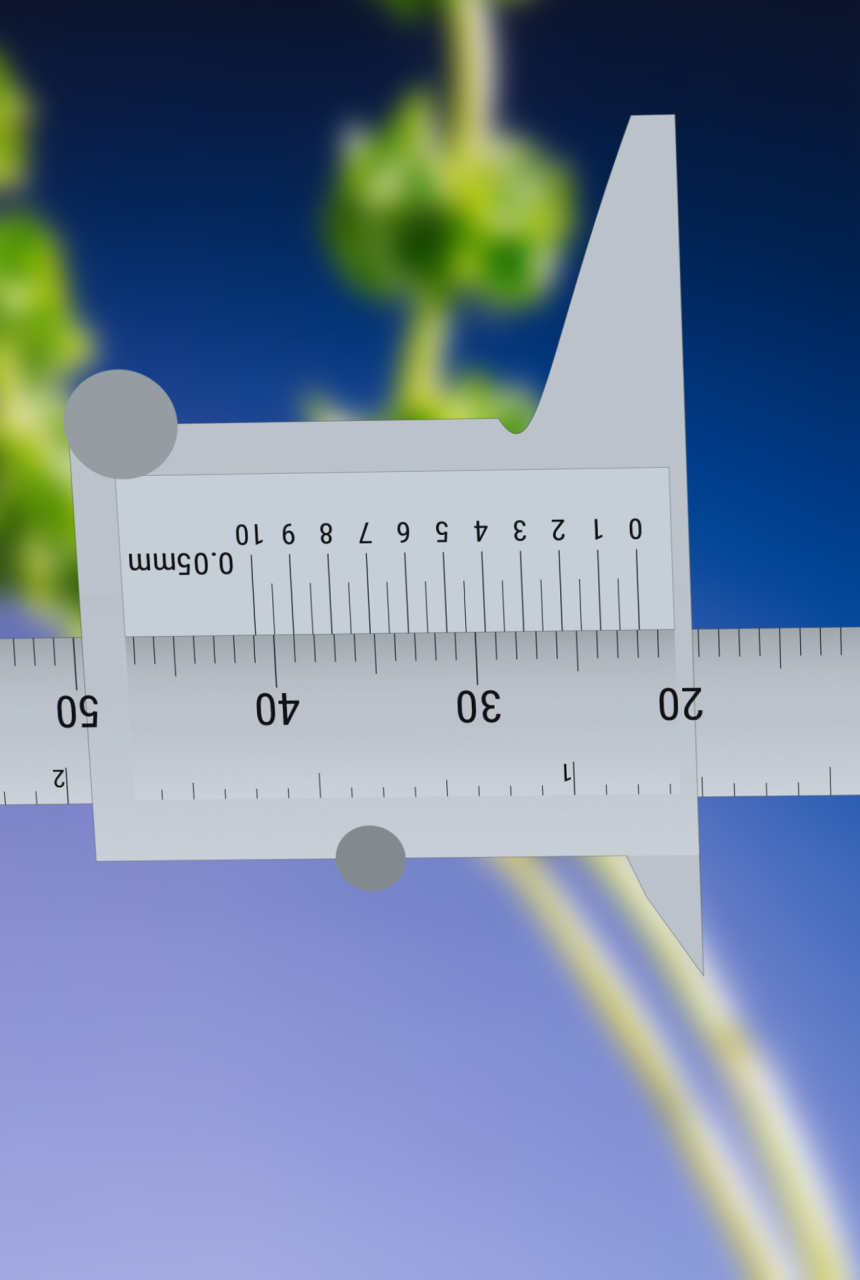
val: 21.9
